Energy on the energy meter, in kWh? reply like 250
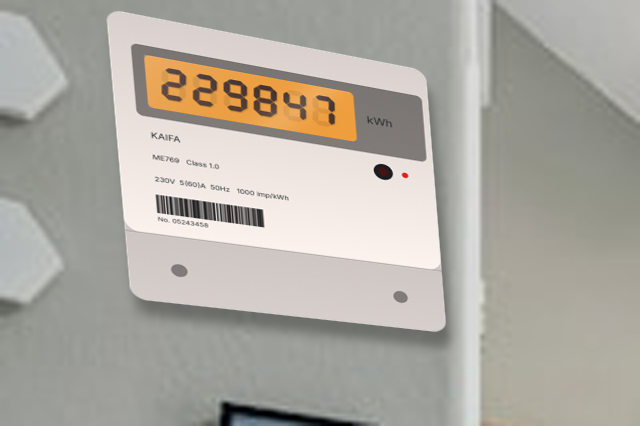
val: 229847
